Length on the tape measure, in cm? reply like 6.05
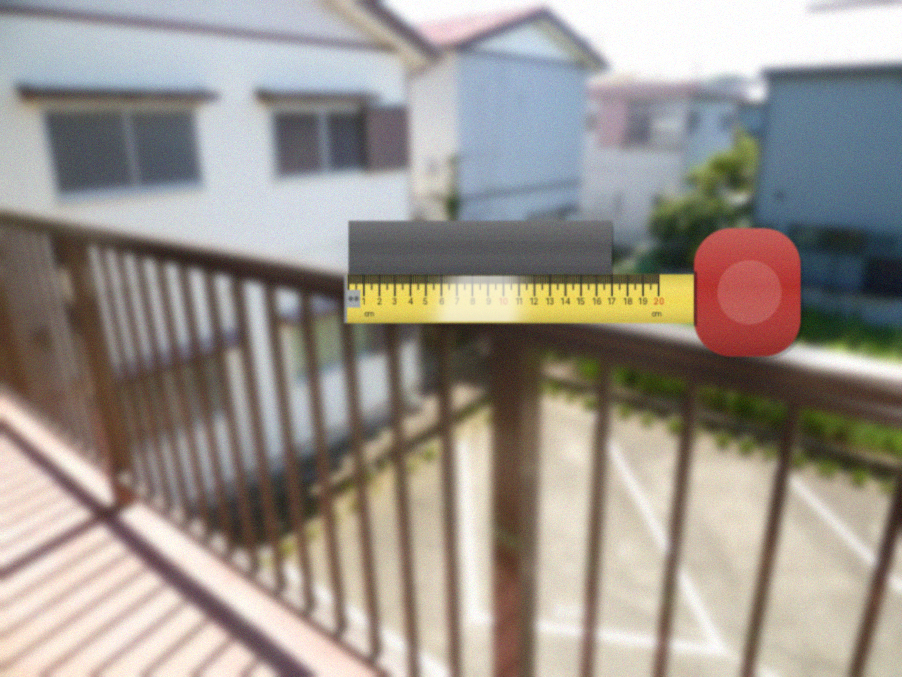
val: 17
